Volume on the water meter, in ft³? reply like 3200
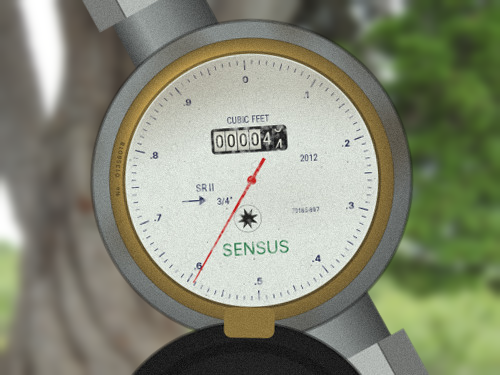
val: 43.59
